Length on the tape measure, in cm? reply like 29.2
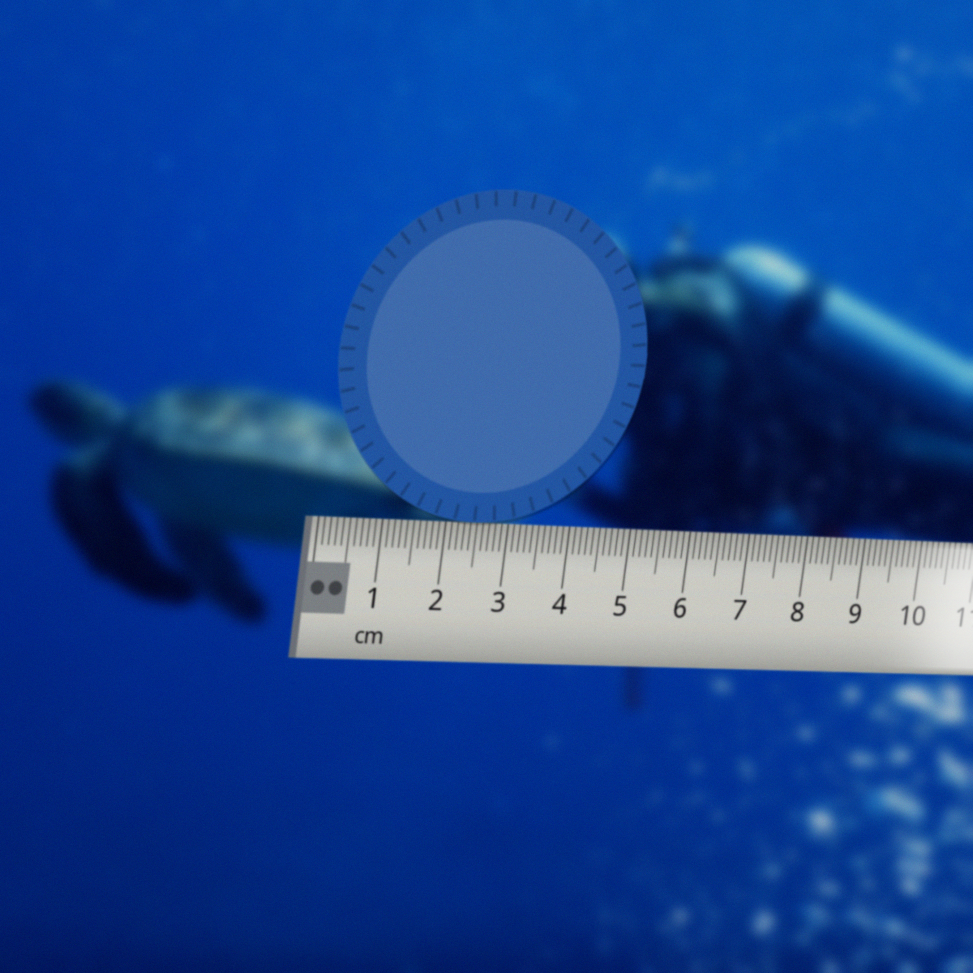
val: 4.9
